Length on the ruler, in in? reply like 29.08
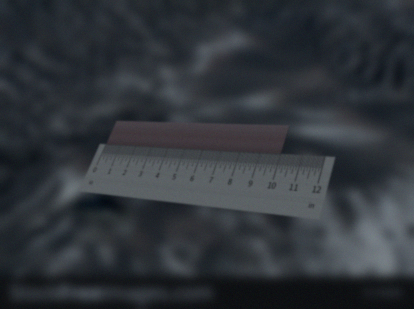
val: 10
